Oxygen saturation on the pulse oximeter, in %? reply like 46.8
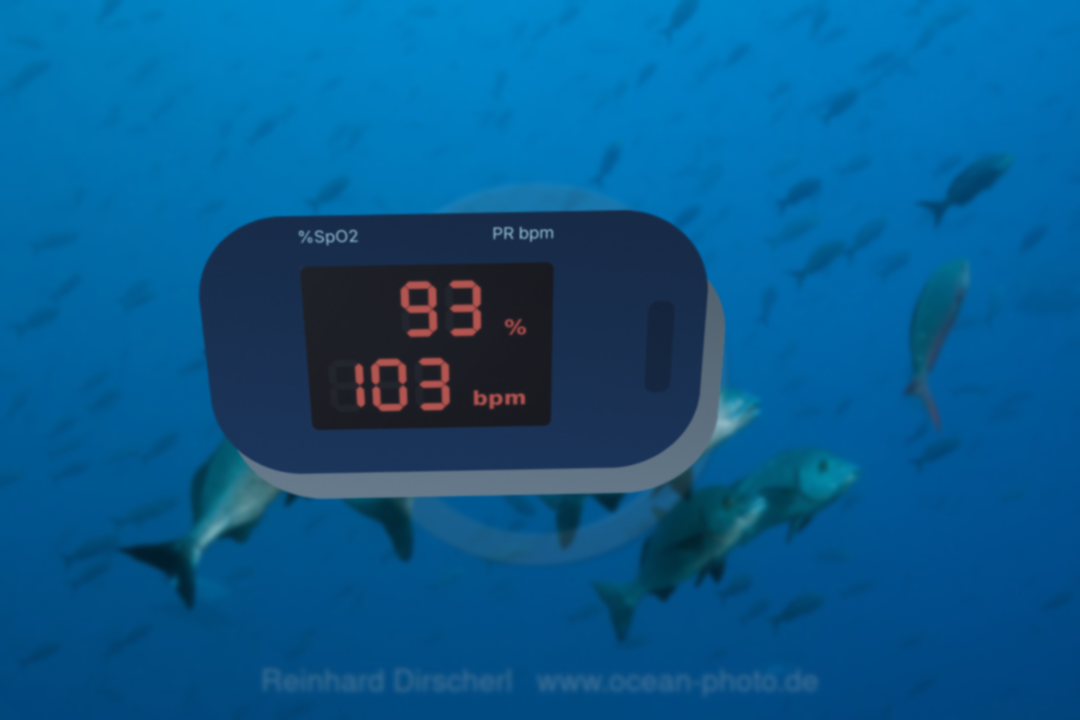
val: 93
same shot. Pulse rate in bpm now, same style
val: 103
